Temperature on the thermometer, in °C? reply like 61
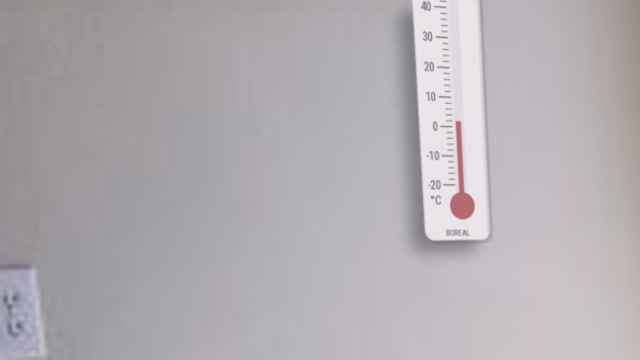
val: 2
